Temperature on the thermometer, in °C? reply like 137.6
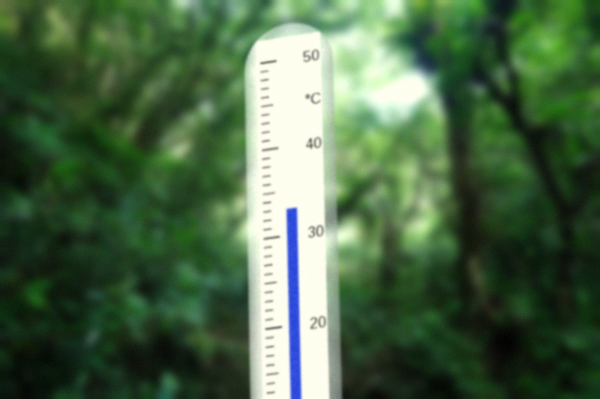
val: 33
